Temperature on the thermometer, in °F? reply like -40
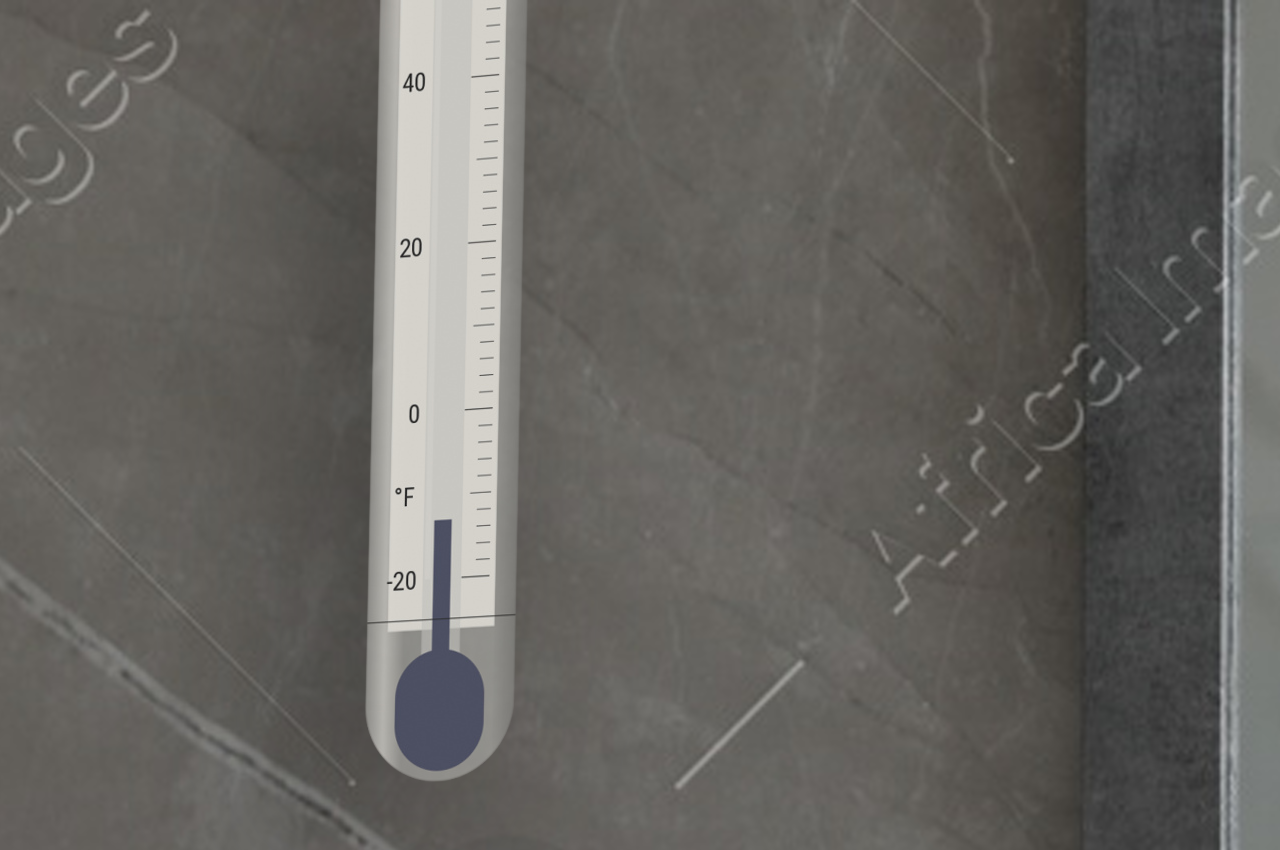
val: -13
